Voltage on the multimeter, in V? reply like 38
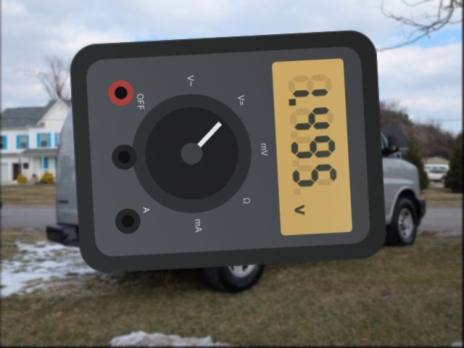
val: 1.495
